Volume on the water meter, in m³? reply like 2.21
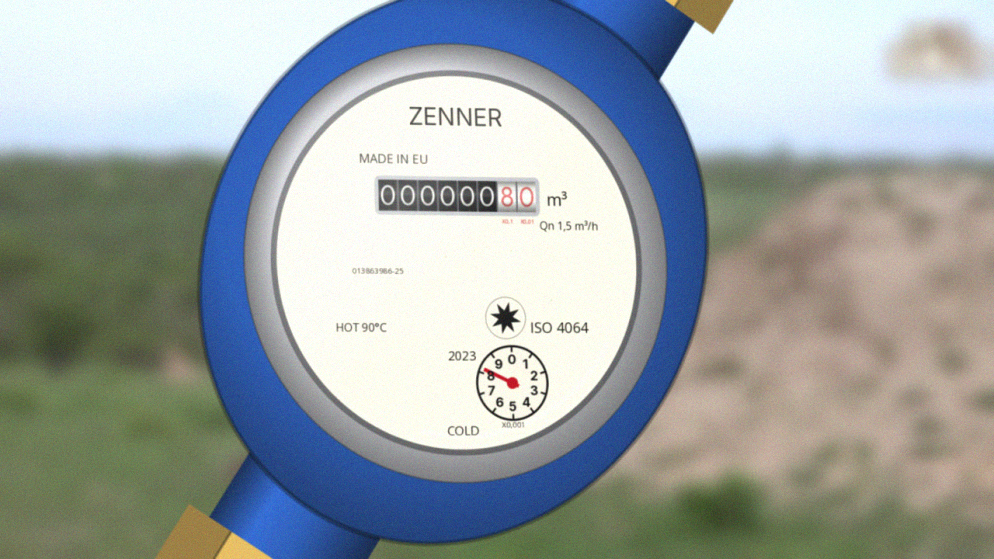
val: 0.808
